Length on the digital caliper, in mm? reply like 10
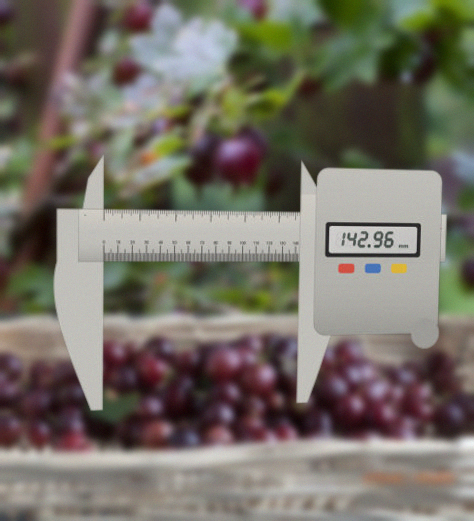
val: 142.96
